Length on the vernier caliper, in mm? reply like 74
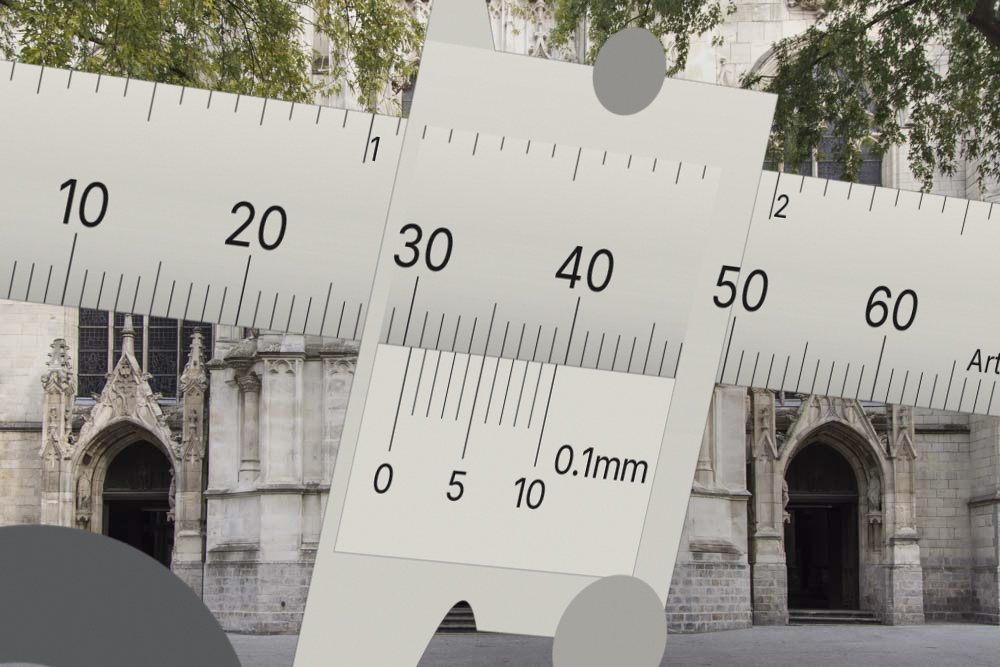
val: 30.5
